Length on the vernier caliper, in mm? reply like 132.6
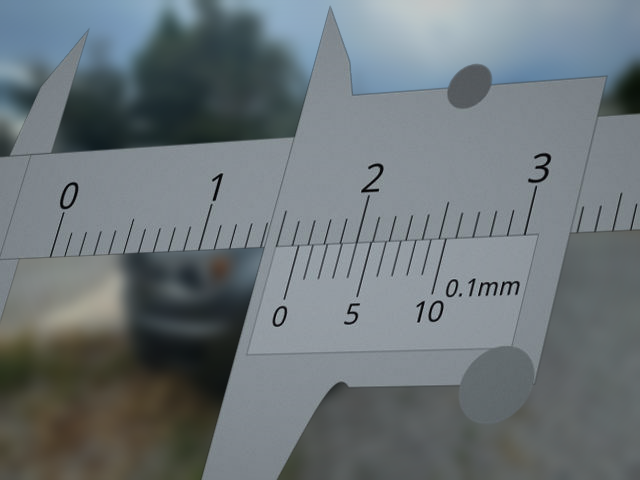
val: 16.4
